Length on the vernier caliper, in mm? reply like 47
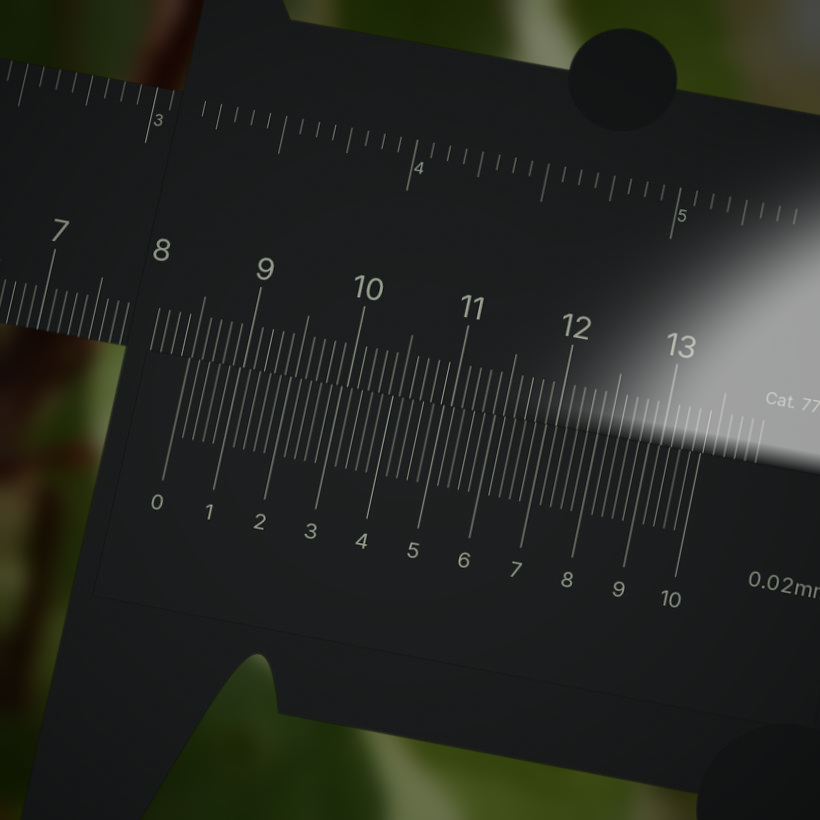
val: 84.8
